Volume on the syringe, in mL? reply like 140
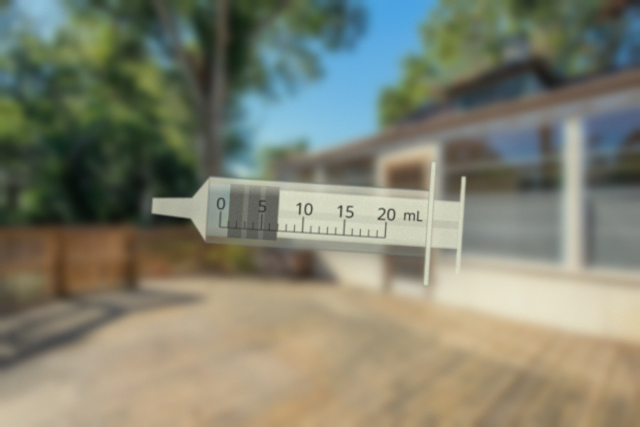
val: 1
